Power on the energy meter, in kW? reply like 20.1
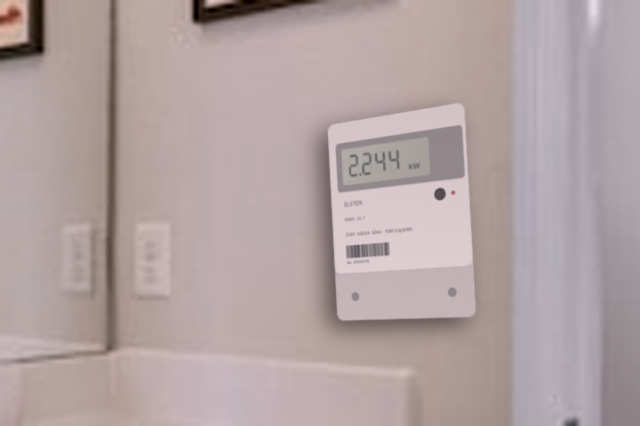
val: 2.244
